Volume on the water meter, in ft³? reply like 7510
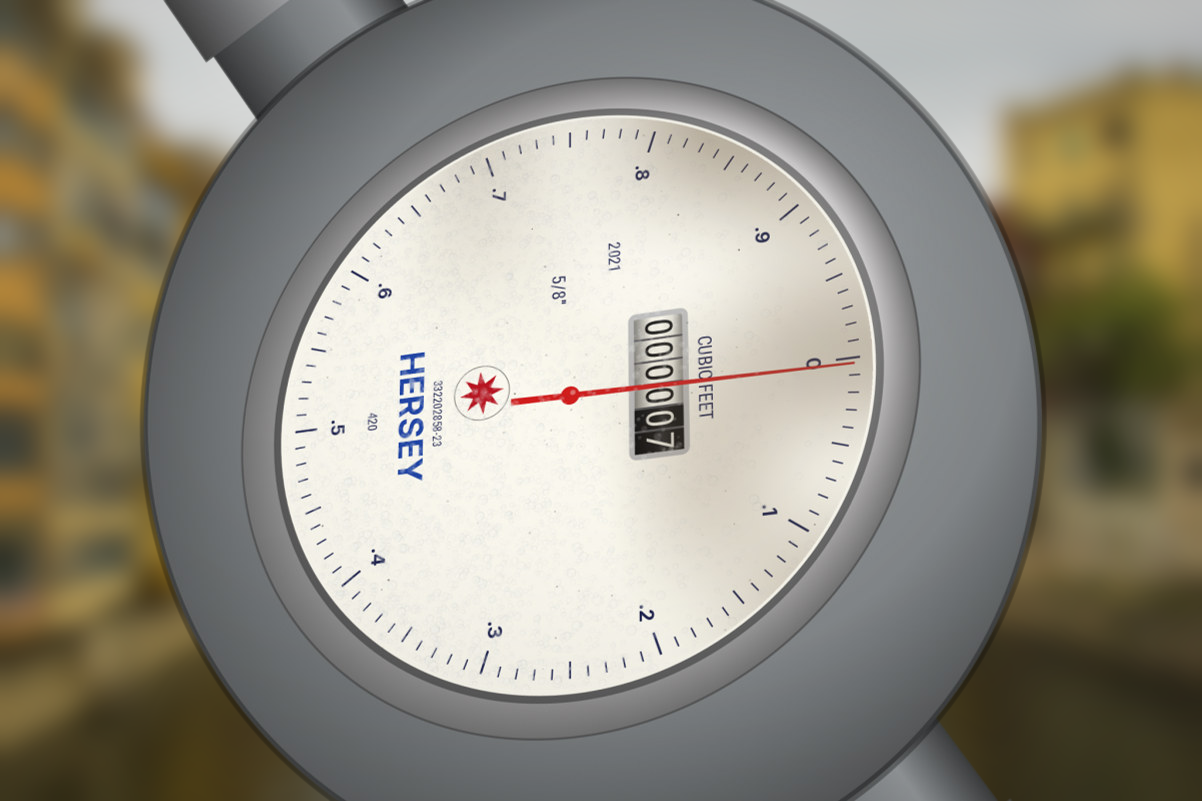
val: 7.00
